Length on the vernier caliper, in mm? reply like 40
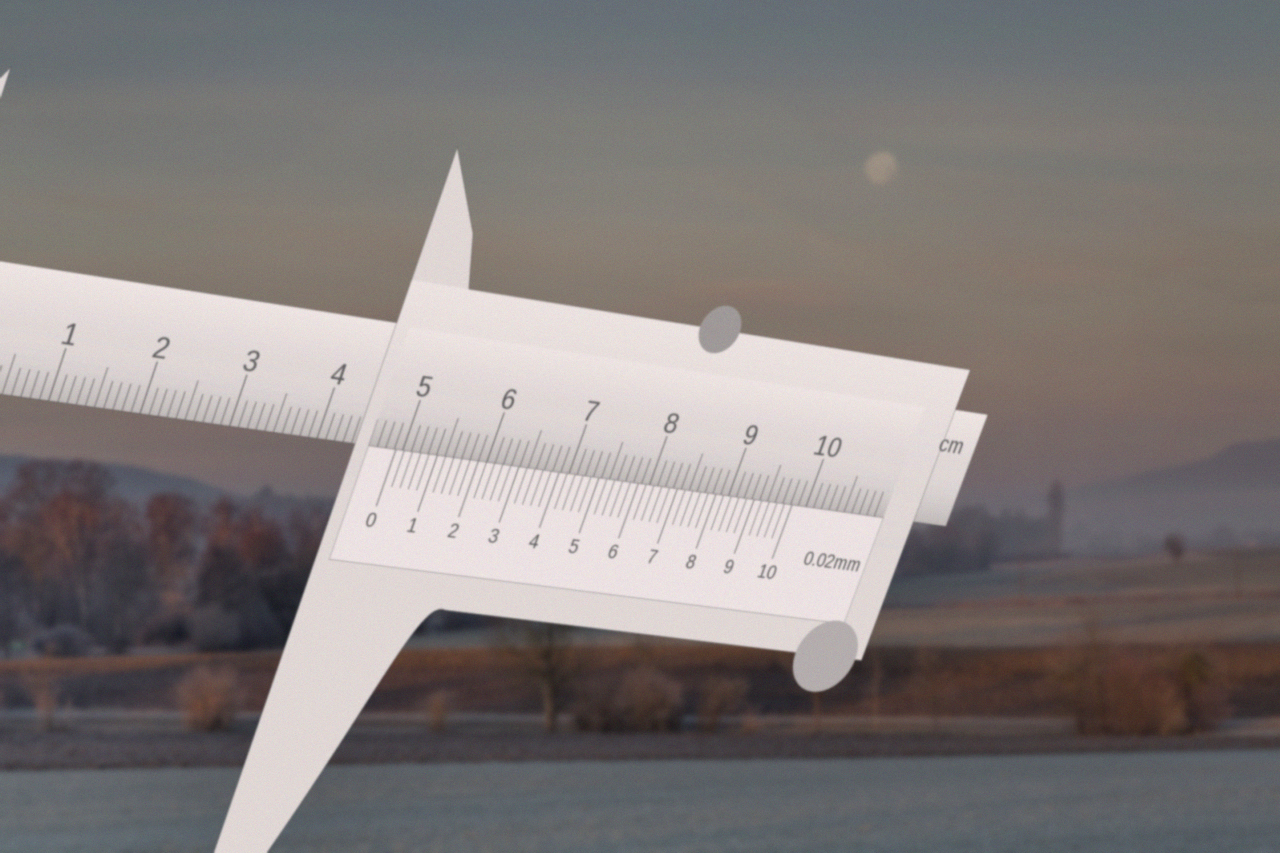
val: 49.2
